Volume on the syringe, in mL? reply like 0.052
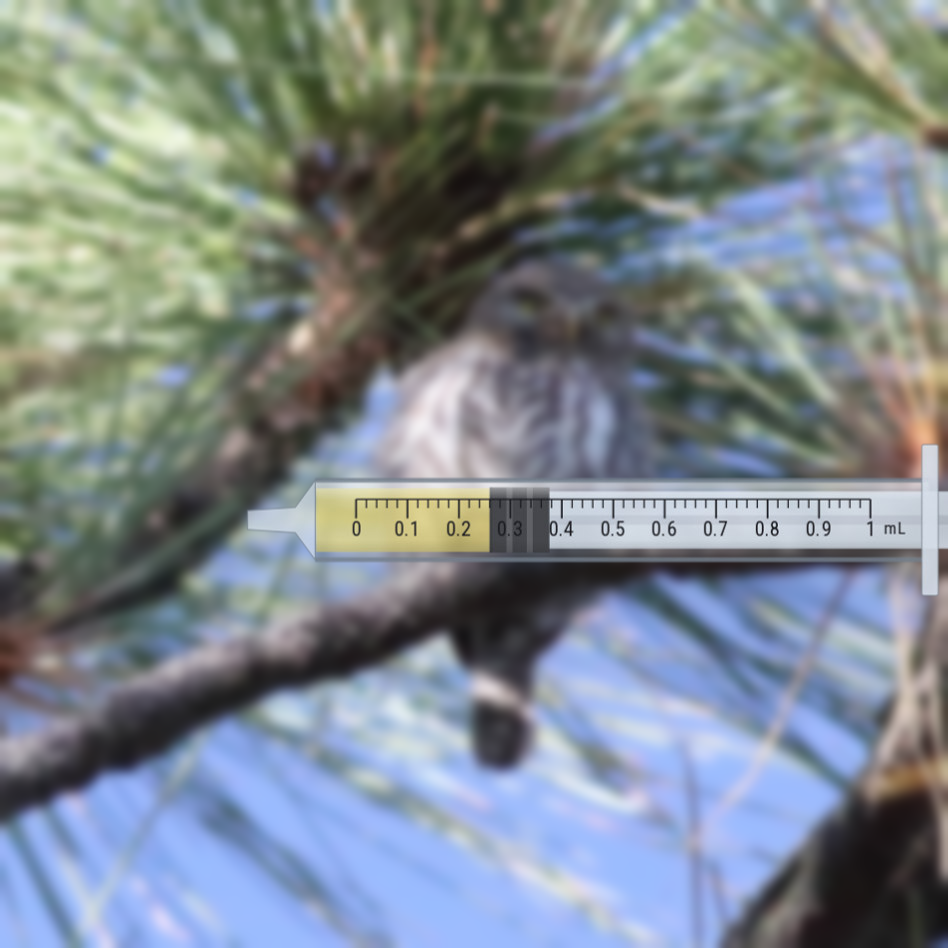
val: 0.26
